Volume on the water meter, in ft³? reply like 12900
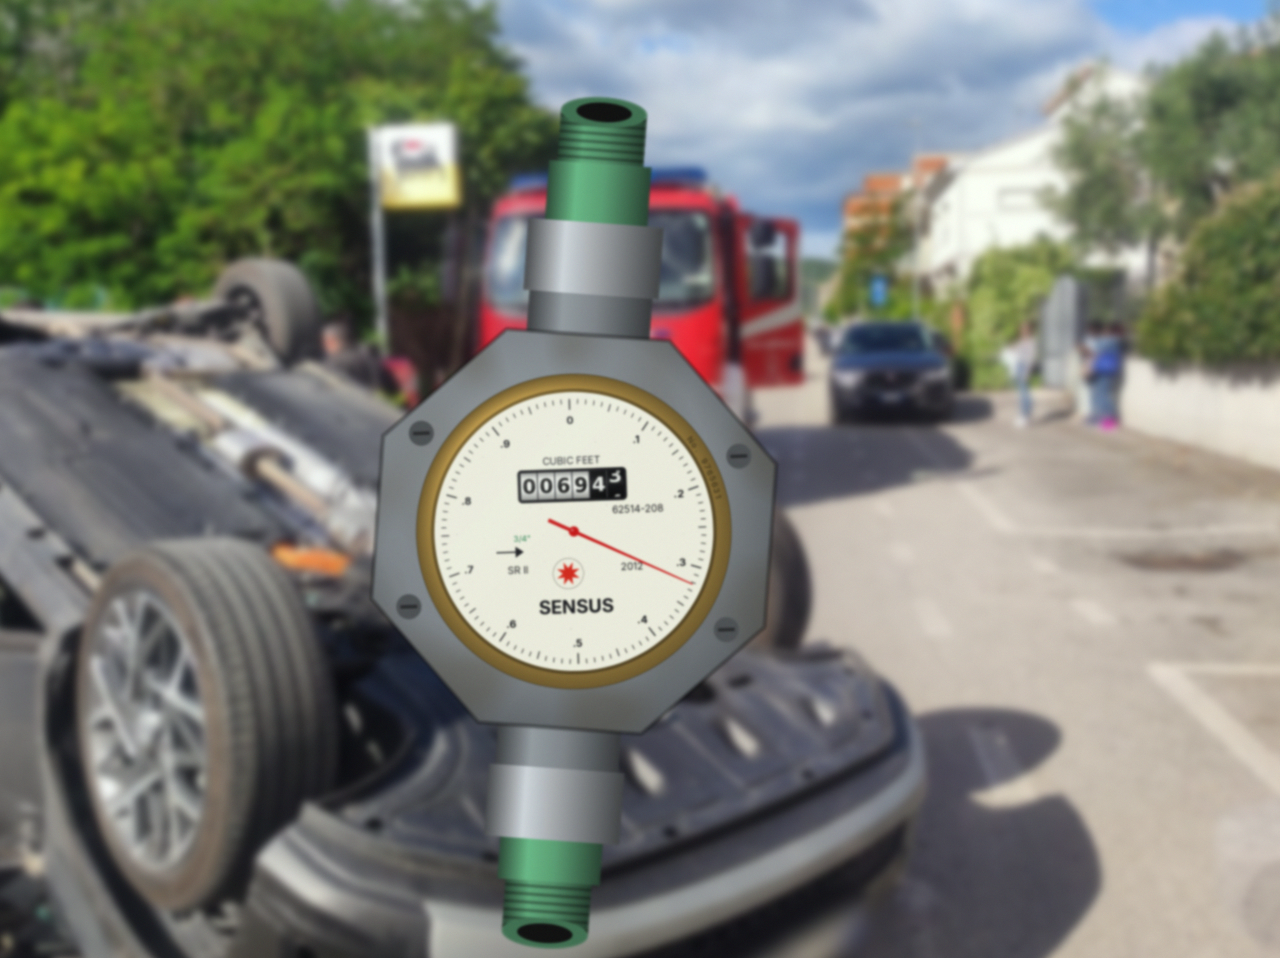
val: 6943.32
